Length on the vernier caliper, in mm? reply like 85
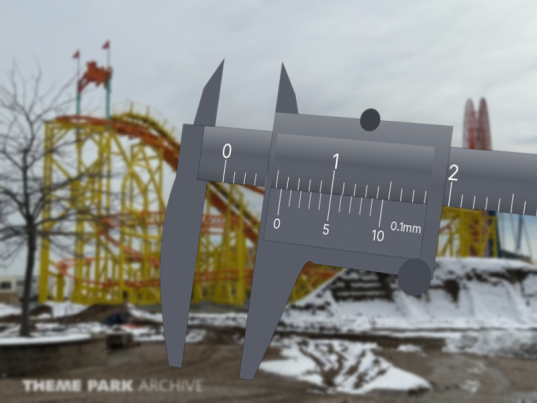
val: 5.5
